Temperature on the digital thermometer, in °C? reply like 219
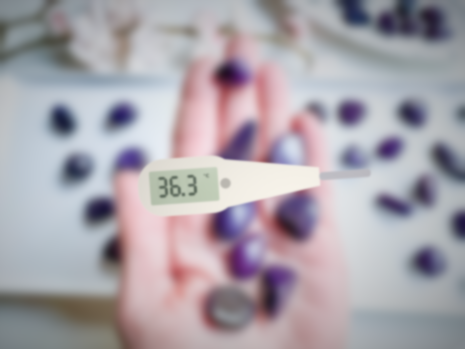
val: 36.3
